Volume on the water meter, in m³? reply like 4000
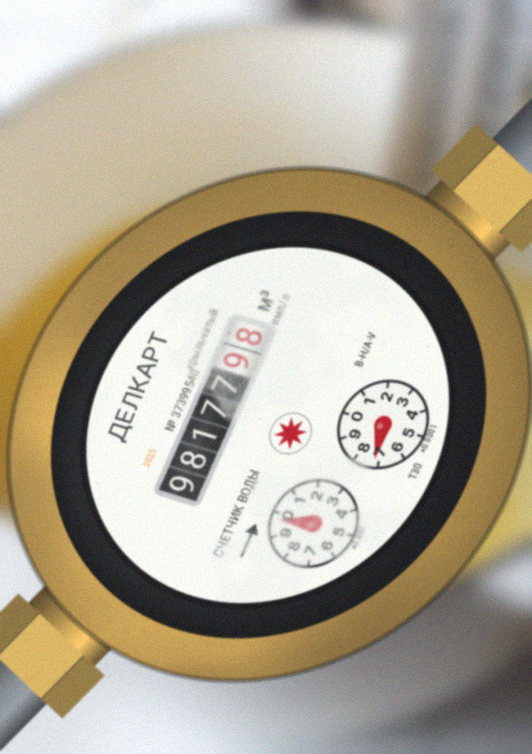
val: 98177.9797
